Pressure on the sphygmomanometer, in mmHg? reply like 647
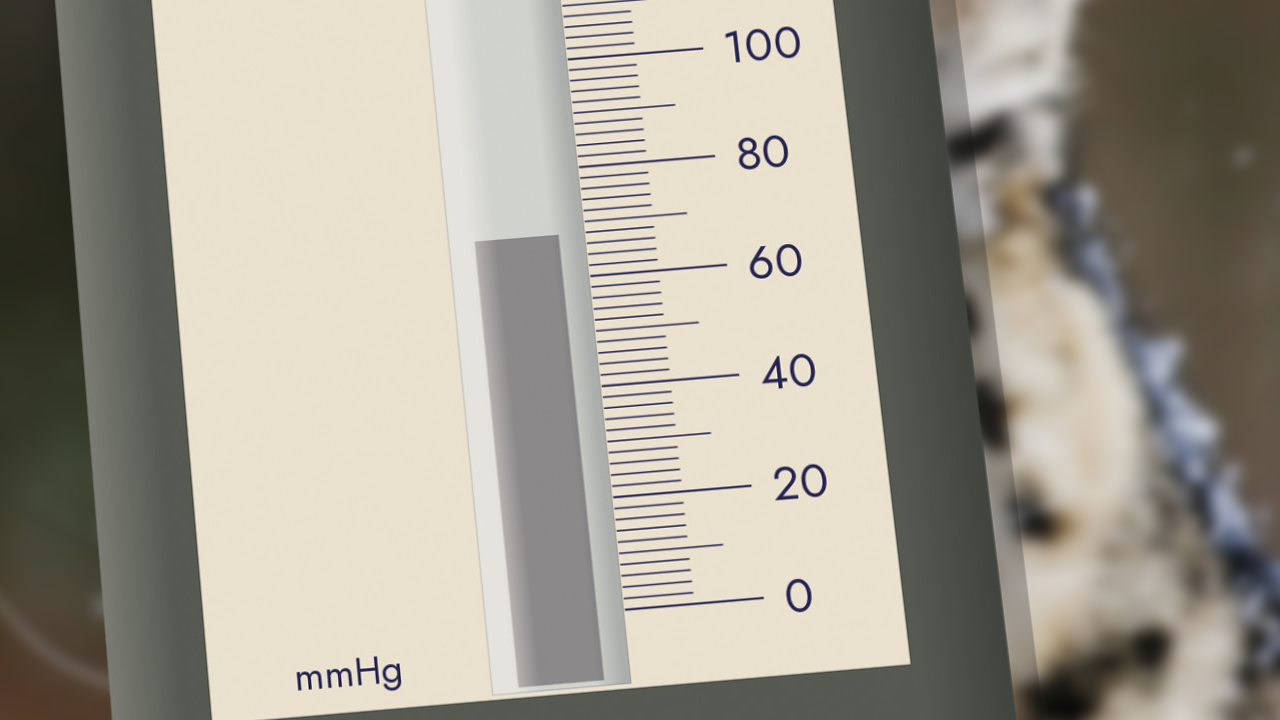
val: 68
